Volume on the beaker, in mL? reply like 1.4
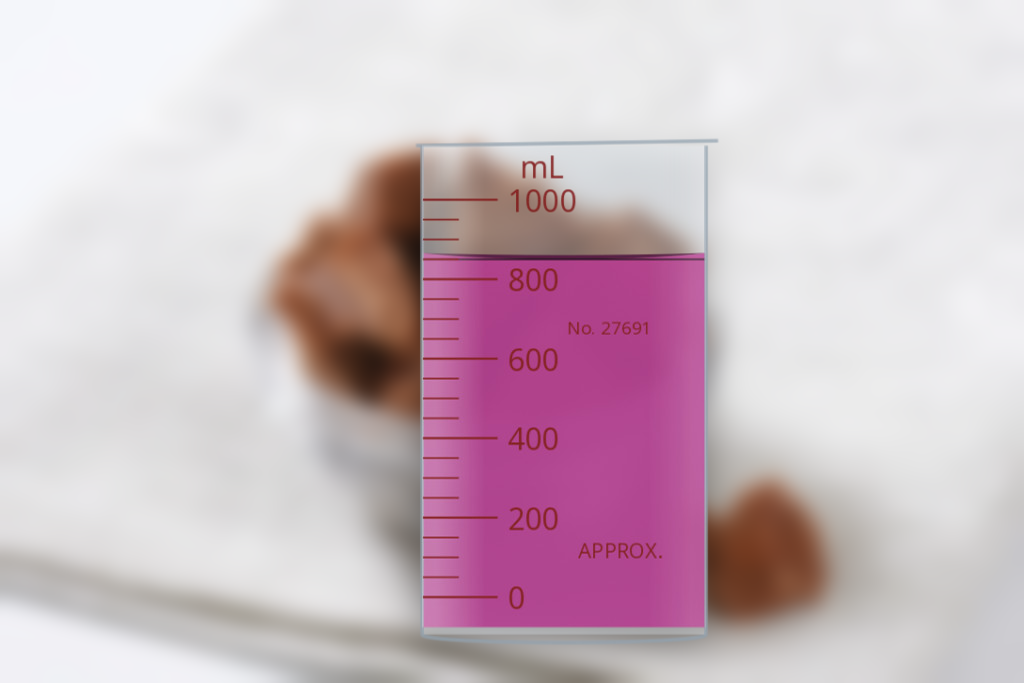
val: 850
